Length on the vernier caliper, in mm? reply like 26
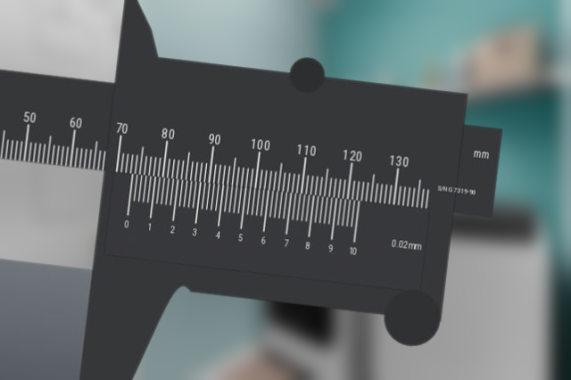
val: 73.5
